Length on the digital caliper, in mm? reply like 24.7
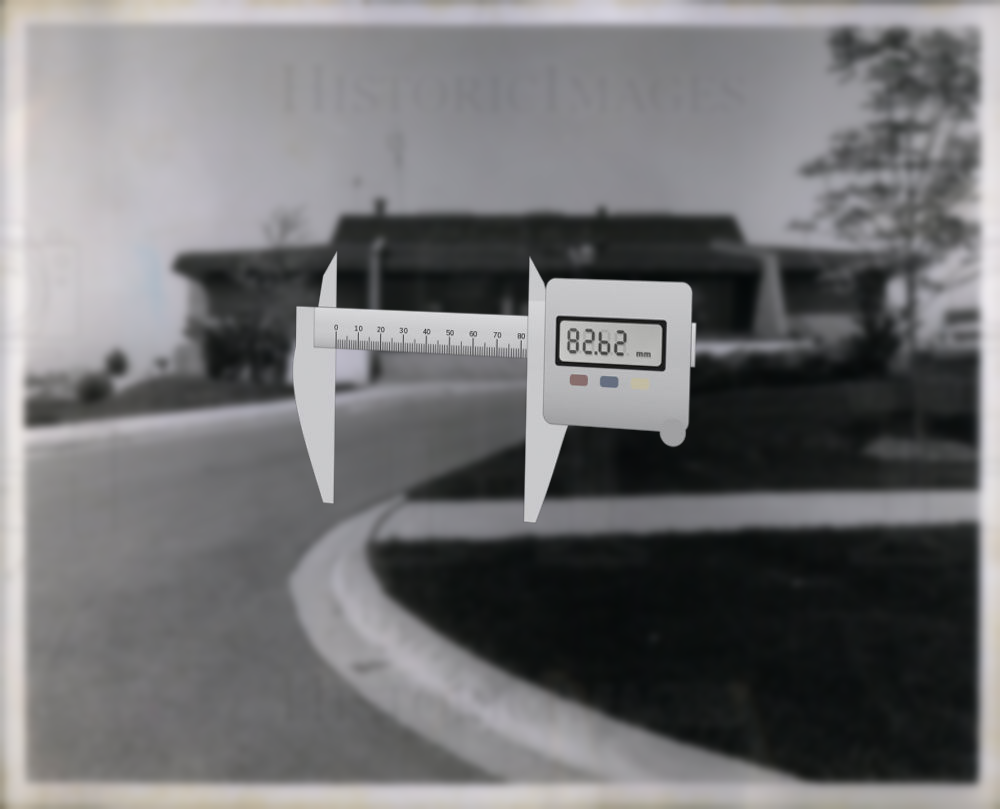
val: 82.62
